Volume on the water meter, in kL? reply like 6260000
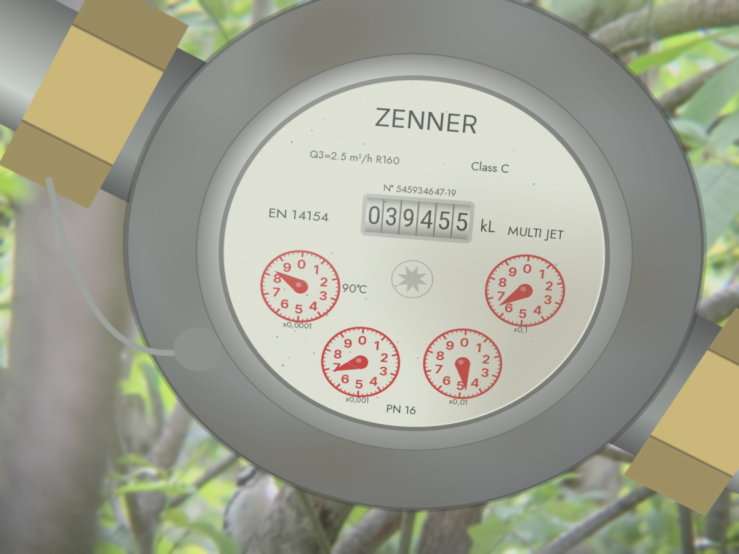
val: 39455.6468
